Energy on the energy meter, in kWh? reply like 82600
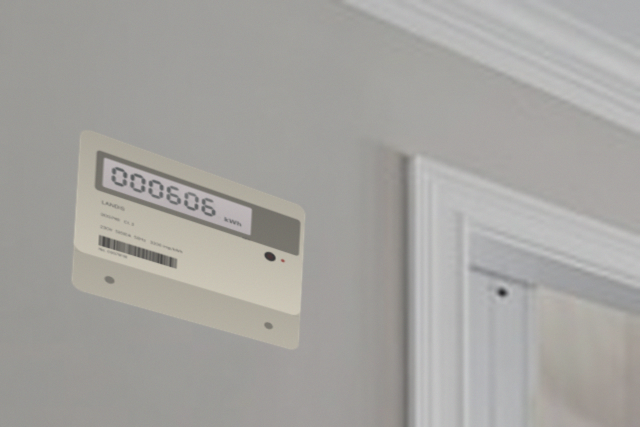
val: 606
